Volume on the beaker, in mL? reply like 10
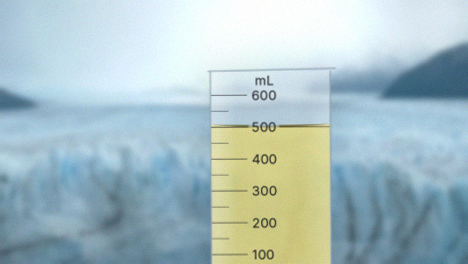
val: 500
